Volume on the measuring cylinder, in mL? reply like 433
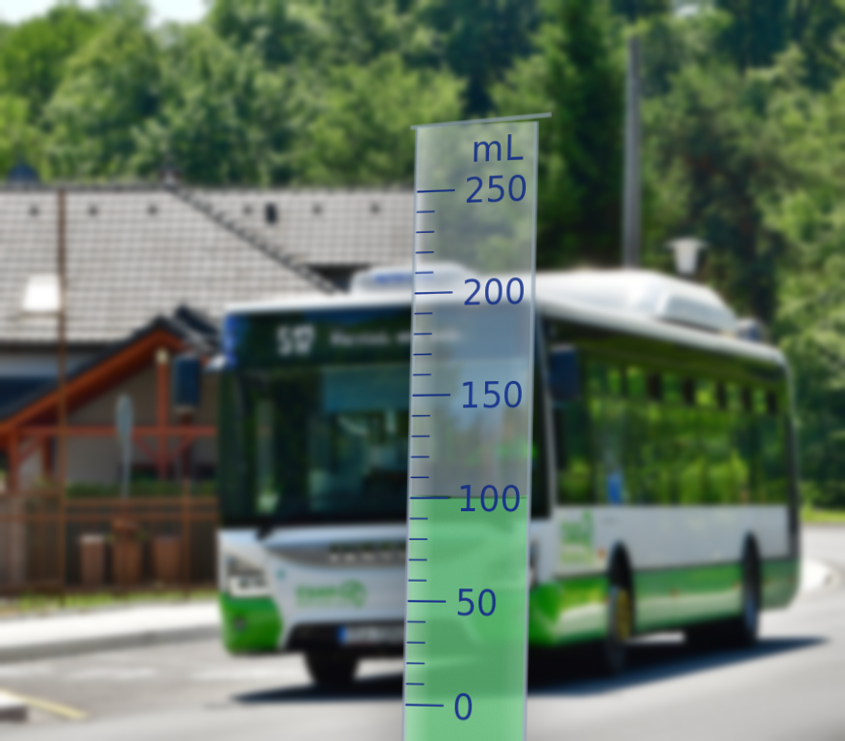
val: 100
